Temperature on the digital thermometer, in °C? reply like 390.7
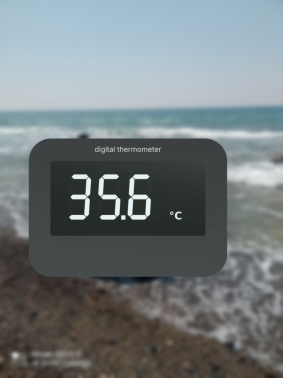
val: 35.6
